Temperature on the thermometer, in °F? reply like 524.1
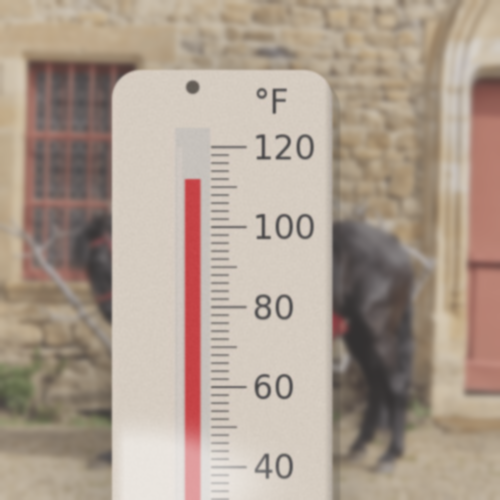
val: 112
